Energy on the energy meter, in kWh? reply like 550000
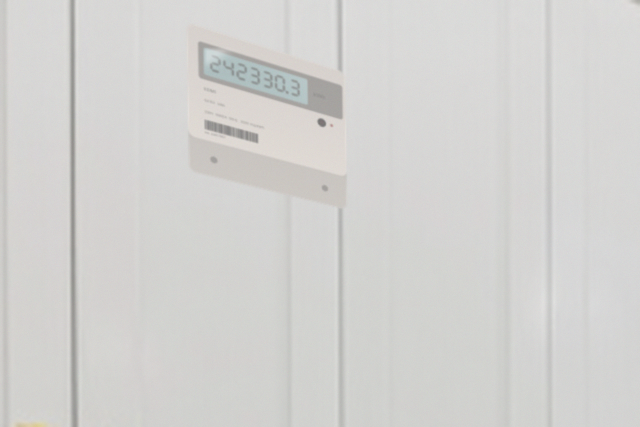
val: 242330.3
